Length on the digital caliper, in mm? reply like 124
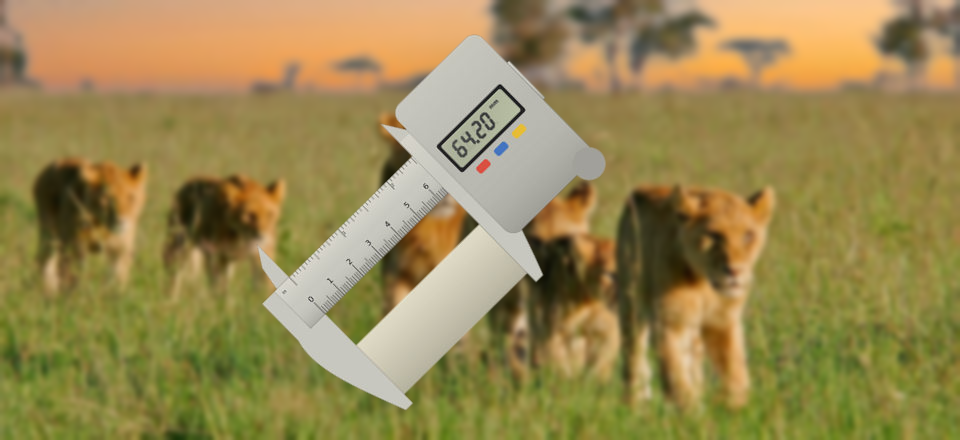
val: 64.20
